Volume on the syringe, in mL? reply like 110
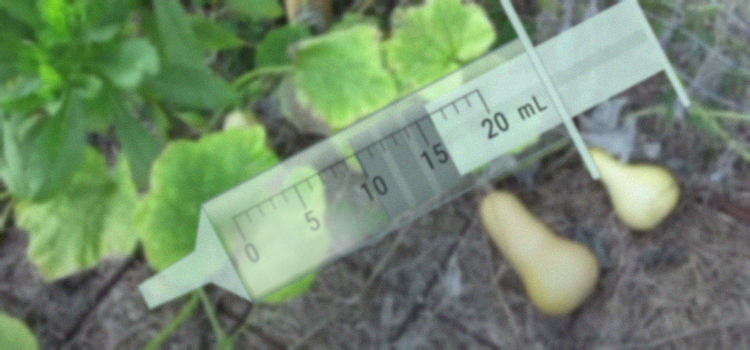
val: 10
